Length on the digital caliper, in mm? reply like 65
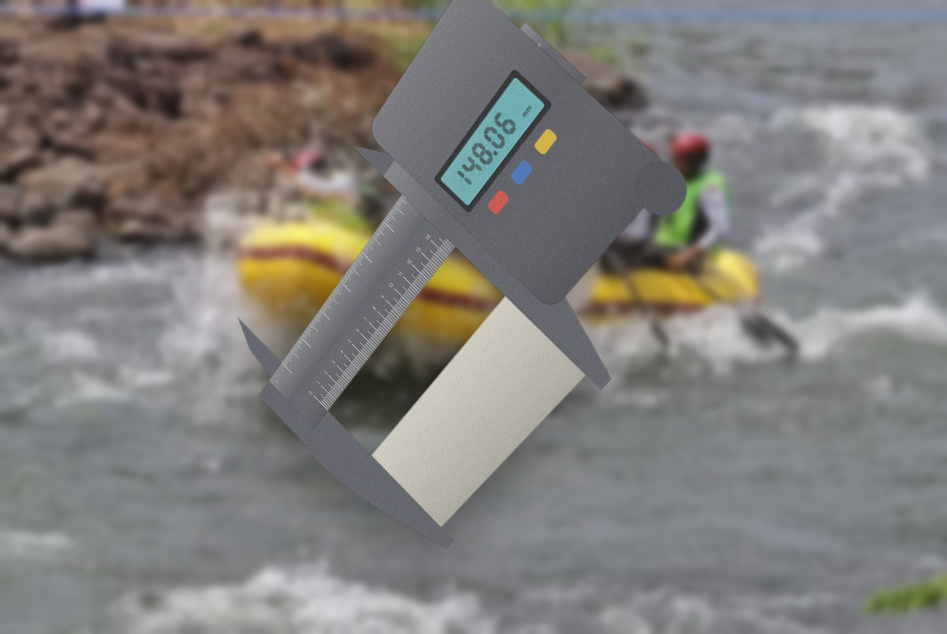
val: 148.06
